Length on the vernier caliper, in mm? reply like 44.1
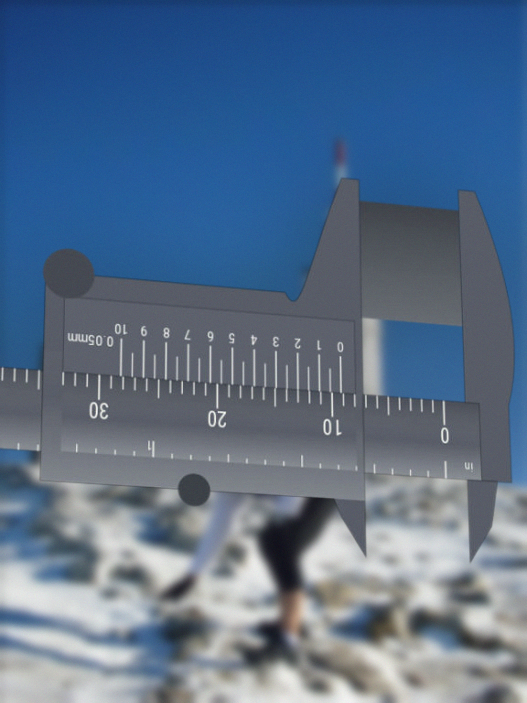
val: 9.2
